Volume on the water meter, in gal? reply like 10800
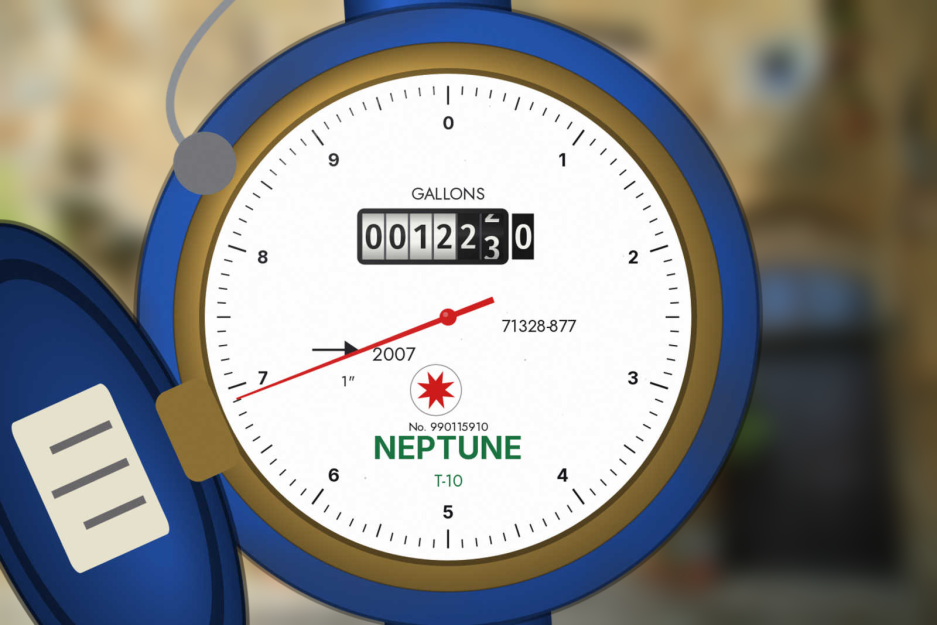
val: 12226.9
